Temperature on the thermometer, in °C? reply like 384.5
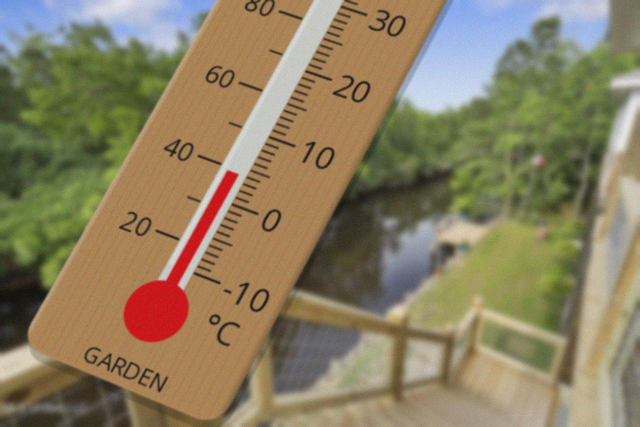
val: 4
